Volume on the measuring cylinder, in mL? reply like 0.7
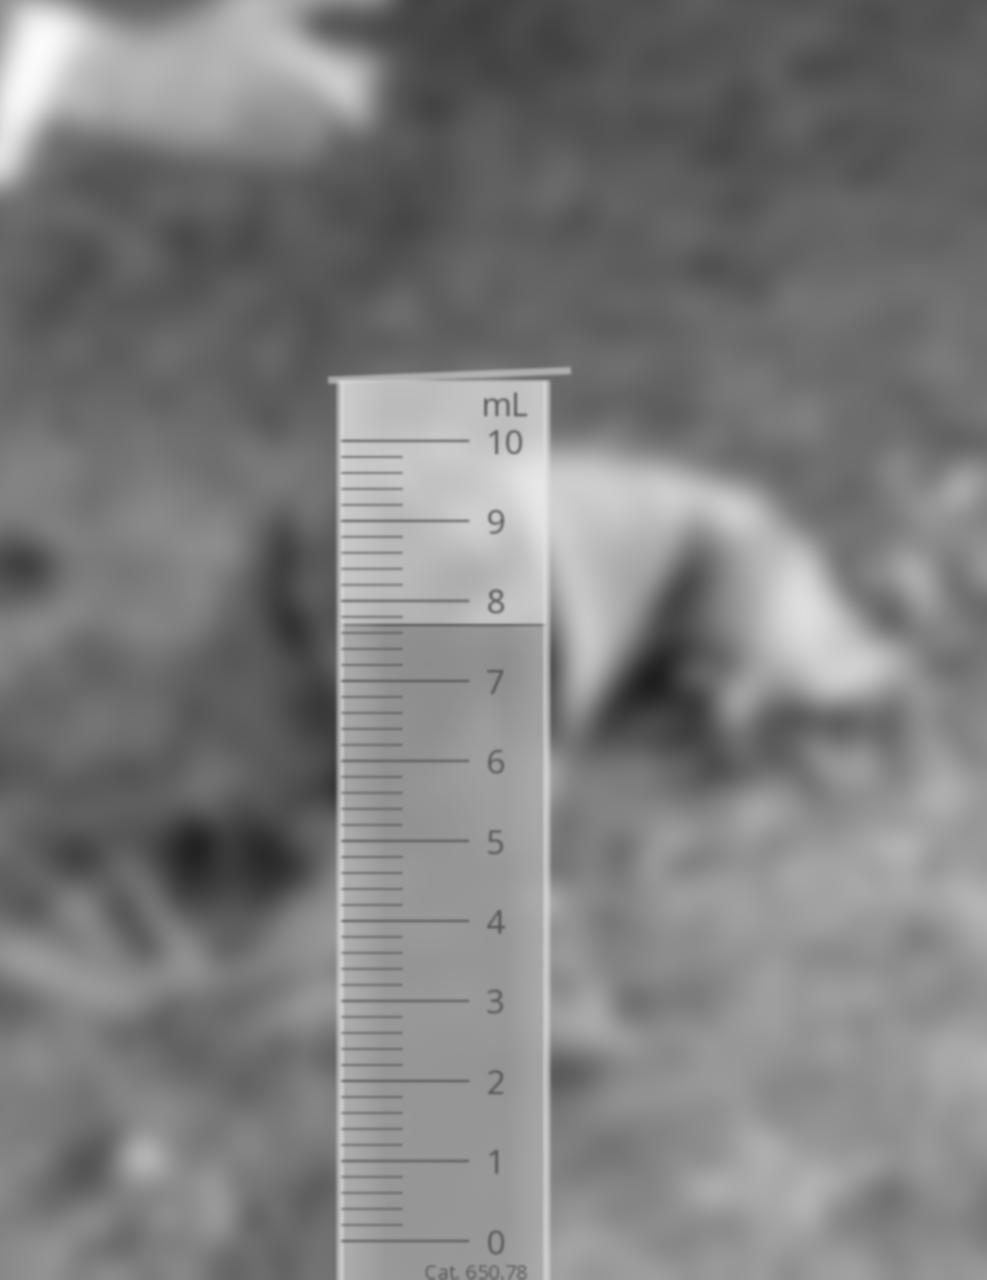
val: 7.7
